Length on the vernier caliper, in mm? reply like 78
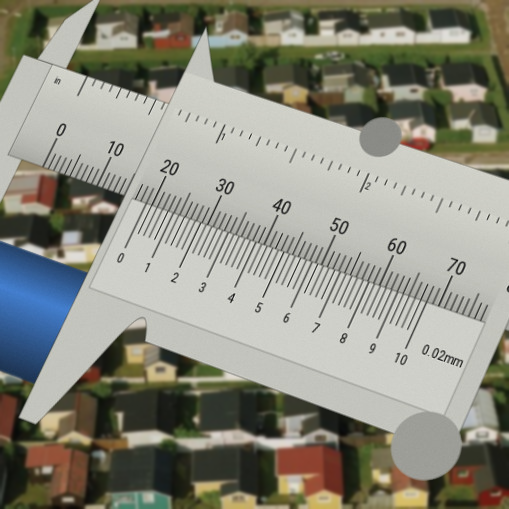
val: 19.0
